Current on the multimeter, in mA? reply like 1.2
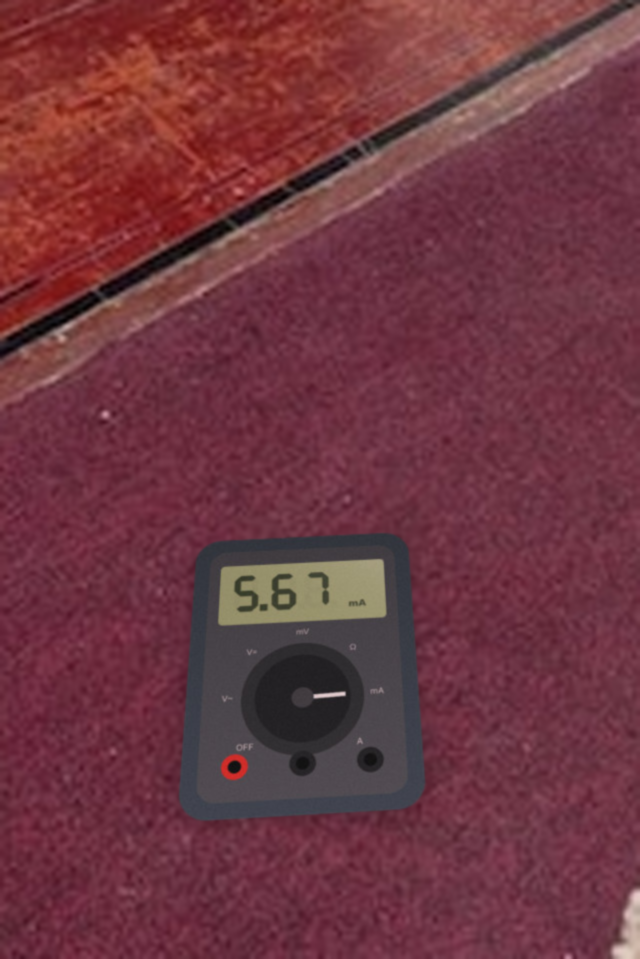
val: 5.67
